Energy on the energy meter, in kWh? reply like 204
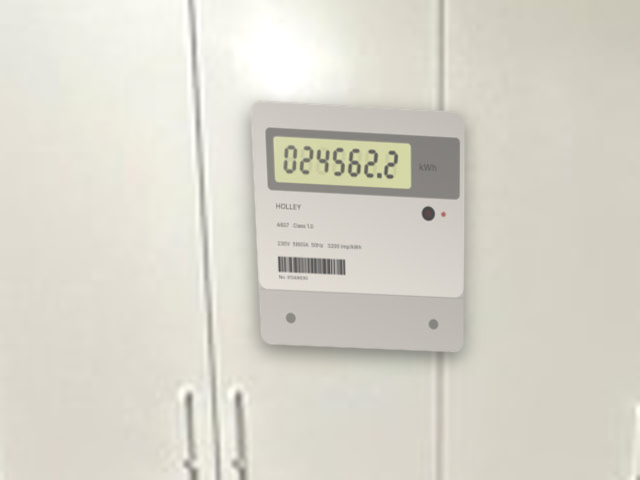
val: 24562.2
